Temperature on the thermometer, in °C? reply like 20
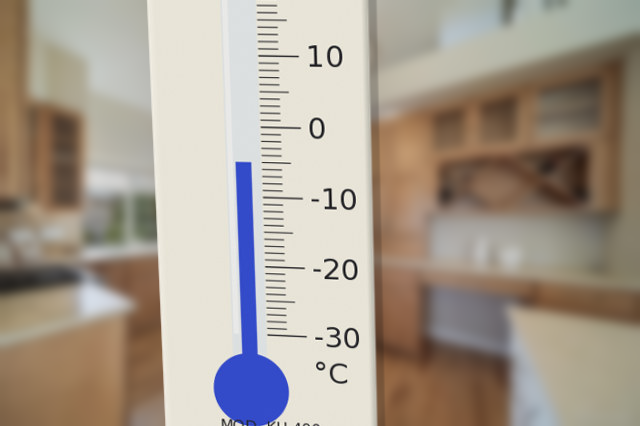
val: -5
